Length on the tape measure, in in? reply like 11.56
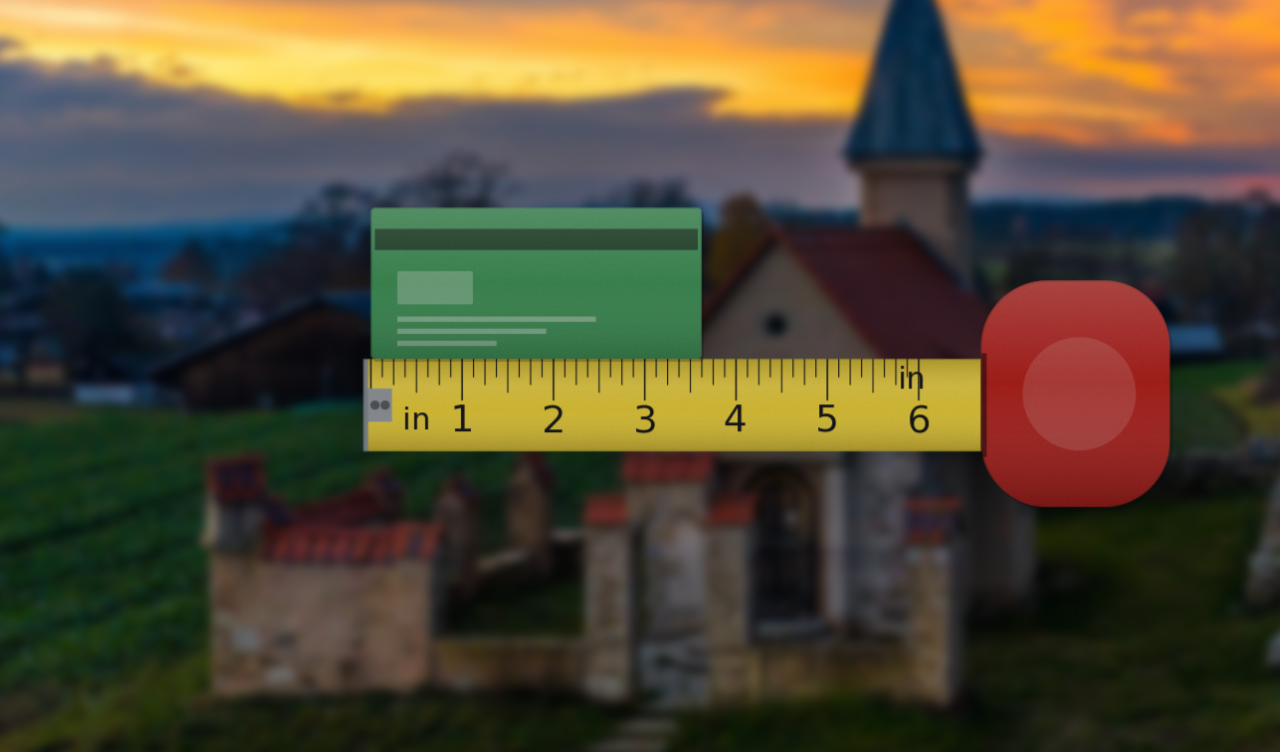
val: 3.625
